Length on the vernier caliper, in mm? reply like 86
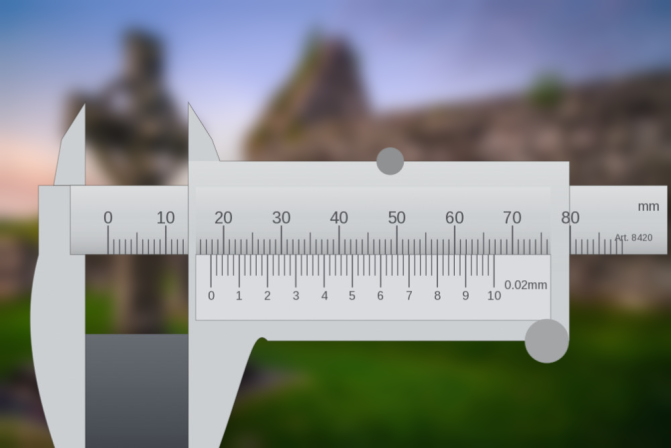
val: 17.8
